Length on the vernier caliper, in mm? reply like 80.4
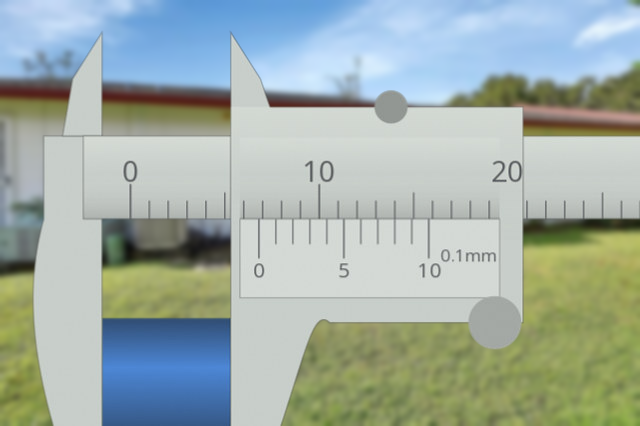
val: 6.8
